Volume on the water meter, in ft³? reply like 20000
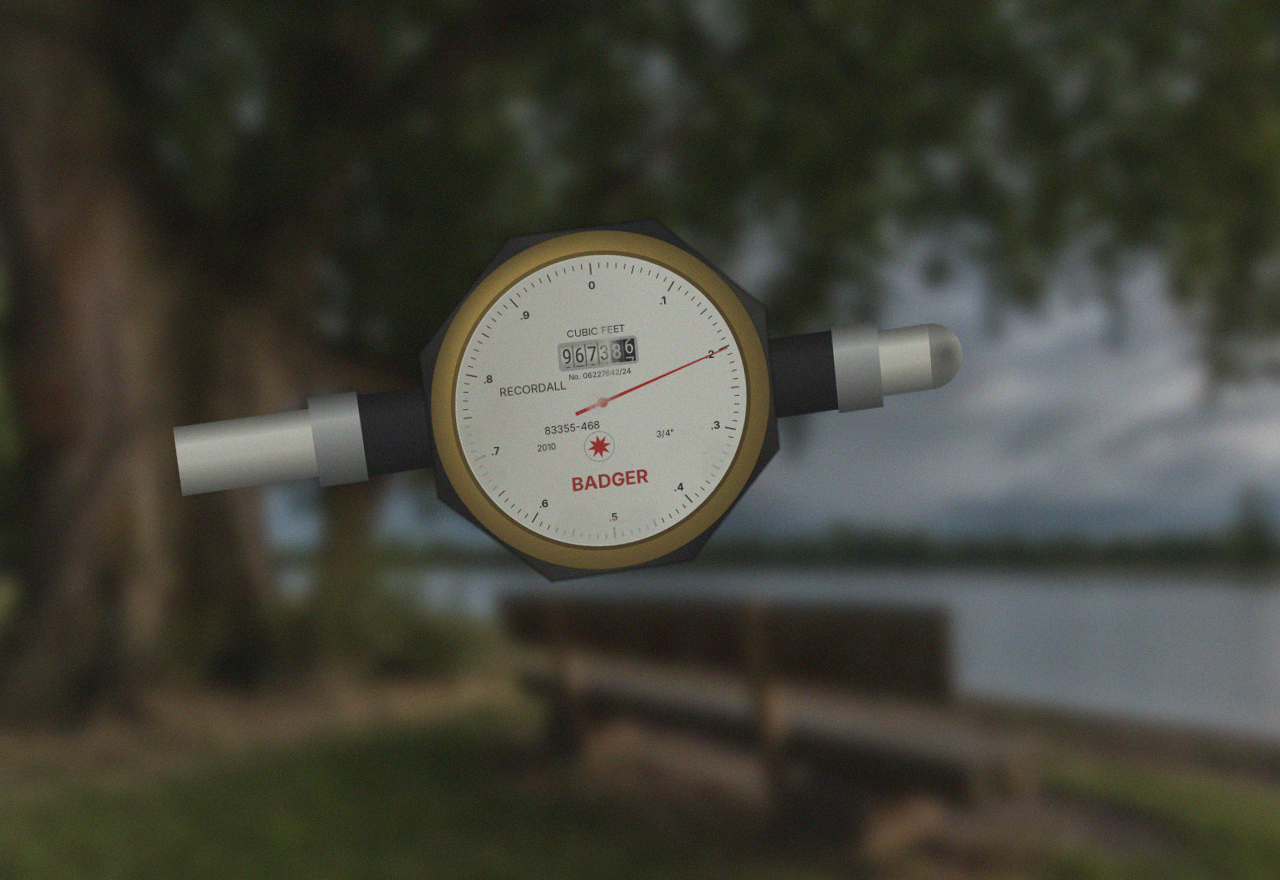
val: 967386.20
